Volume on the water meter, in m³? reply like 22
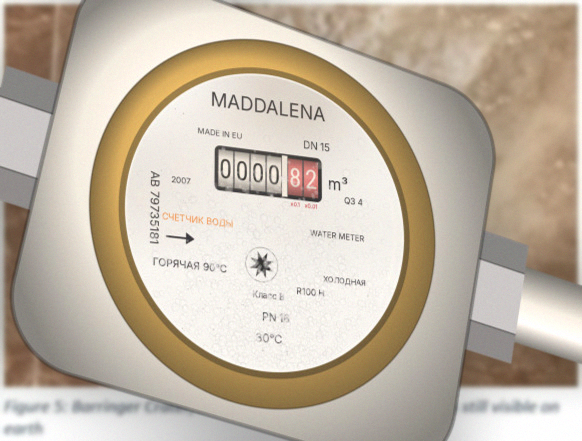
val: 0.82
